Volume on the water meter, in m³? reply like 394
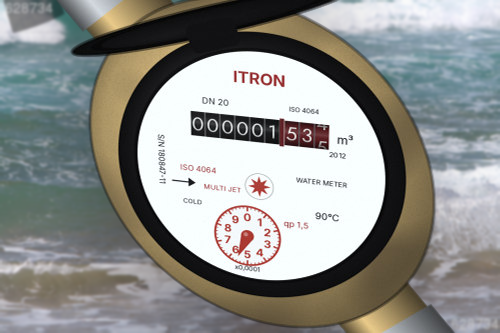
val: 1.5345
